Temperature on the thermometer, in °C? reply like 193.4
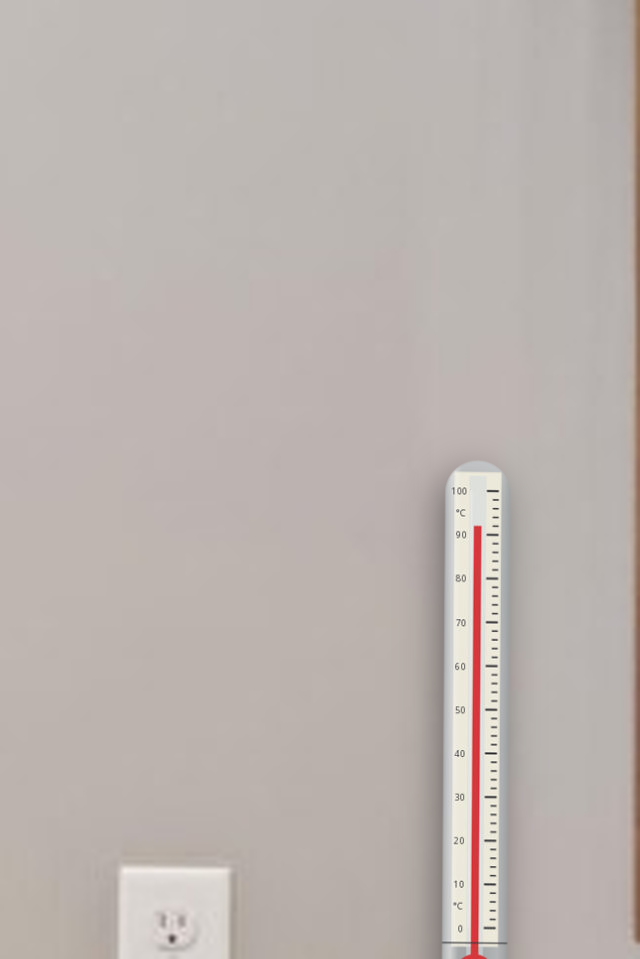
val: 92
